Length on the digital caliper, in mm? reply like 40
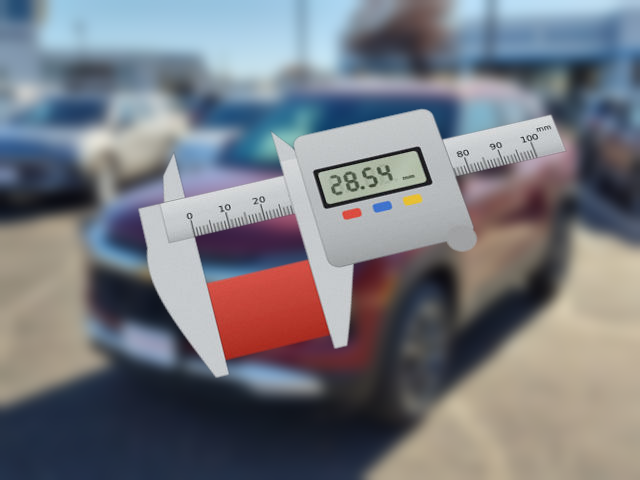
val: 28.54
